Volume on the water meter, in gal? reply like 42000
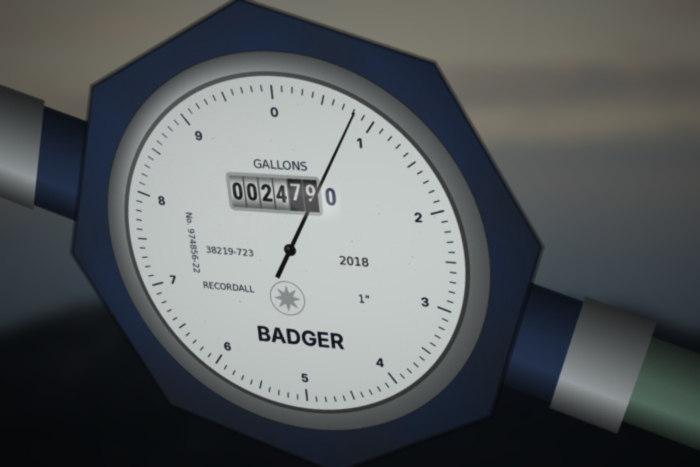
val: 24790.8
